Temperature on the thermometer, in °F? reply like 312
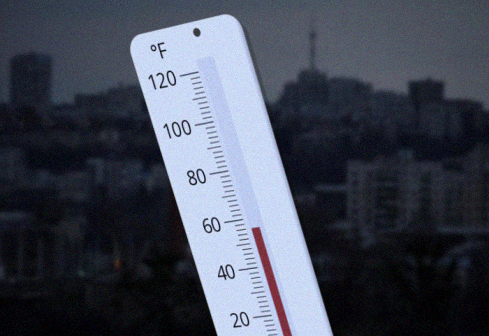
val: 56
